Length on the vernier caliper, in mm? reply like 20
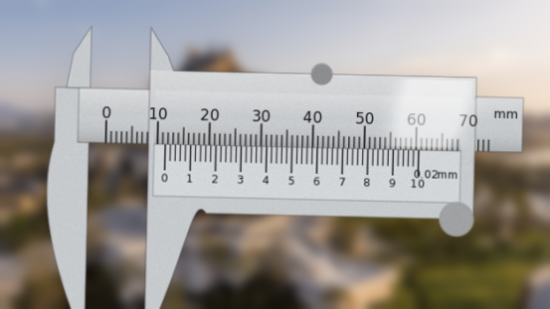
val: 11.5
